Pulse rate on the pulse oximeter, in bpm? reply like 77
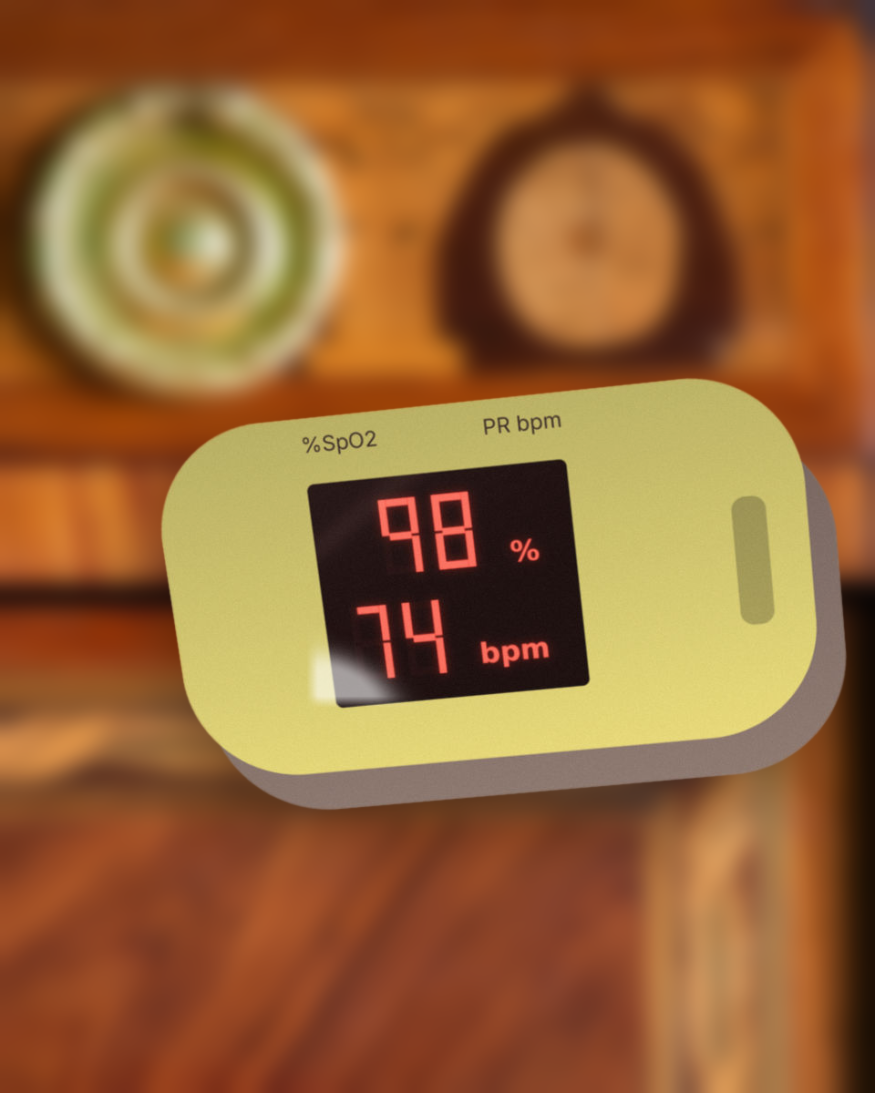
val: 74
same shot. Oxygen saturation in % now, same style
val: 98
